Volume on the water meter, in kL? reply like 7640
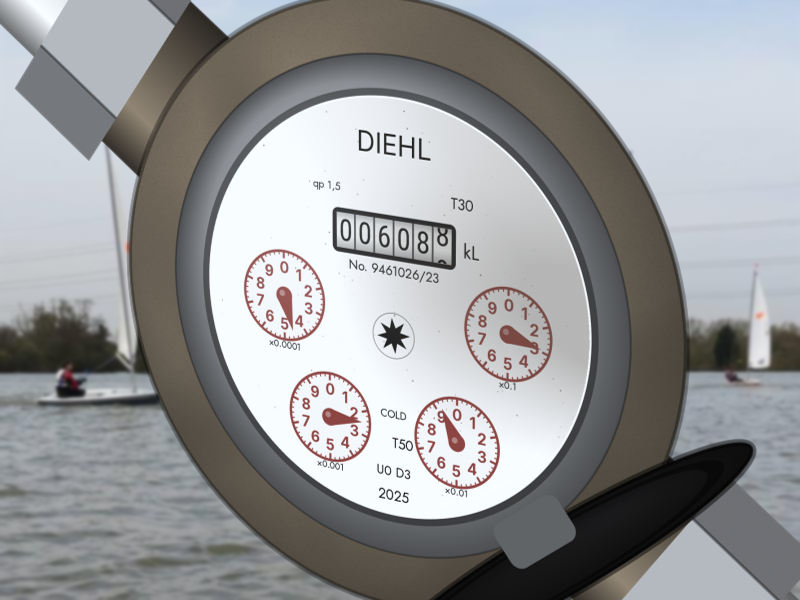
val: 6088.2924
